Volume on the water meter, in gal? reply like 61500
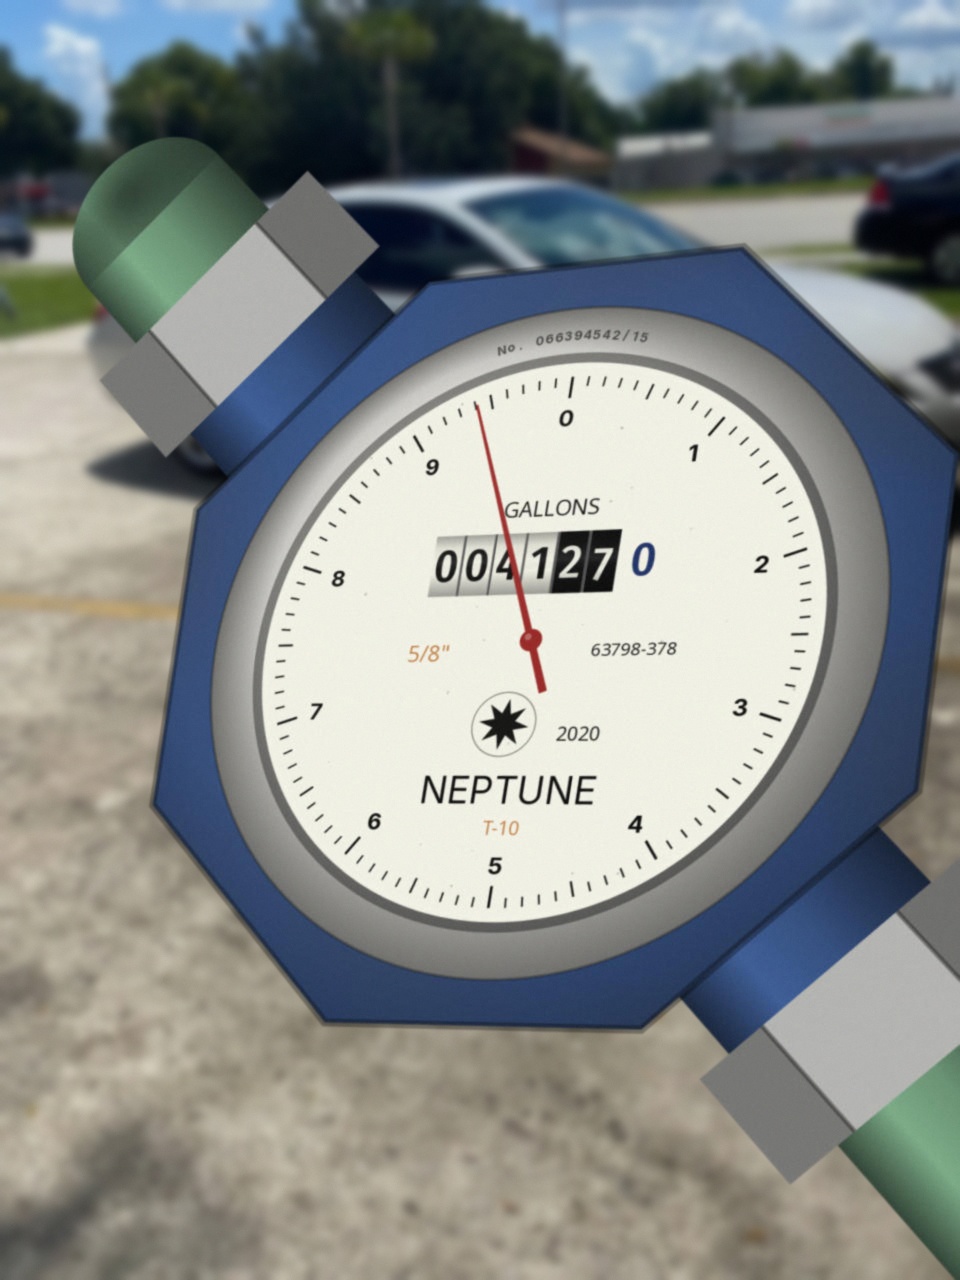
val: 41269.4
